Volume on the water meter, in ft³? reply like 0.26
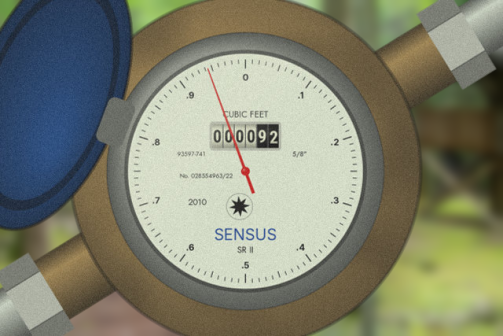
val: 91.94
